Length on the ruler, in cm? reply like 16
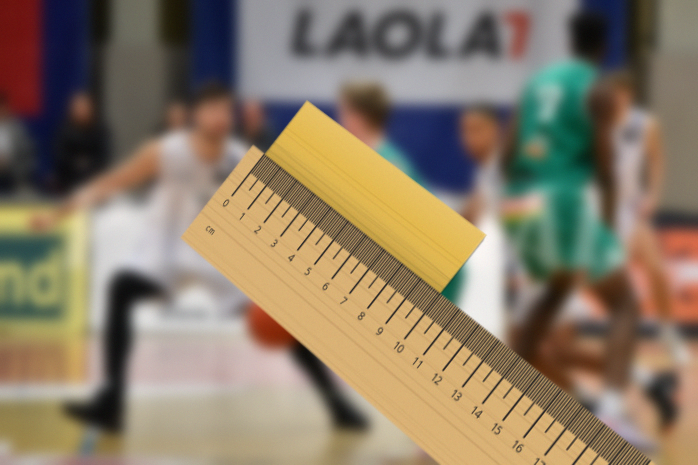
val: 10
